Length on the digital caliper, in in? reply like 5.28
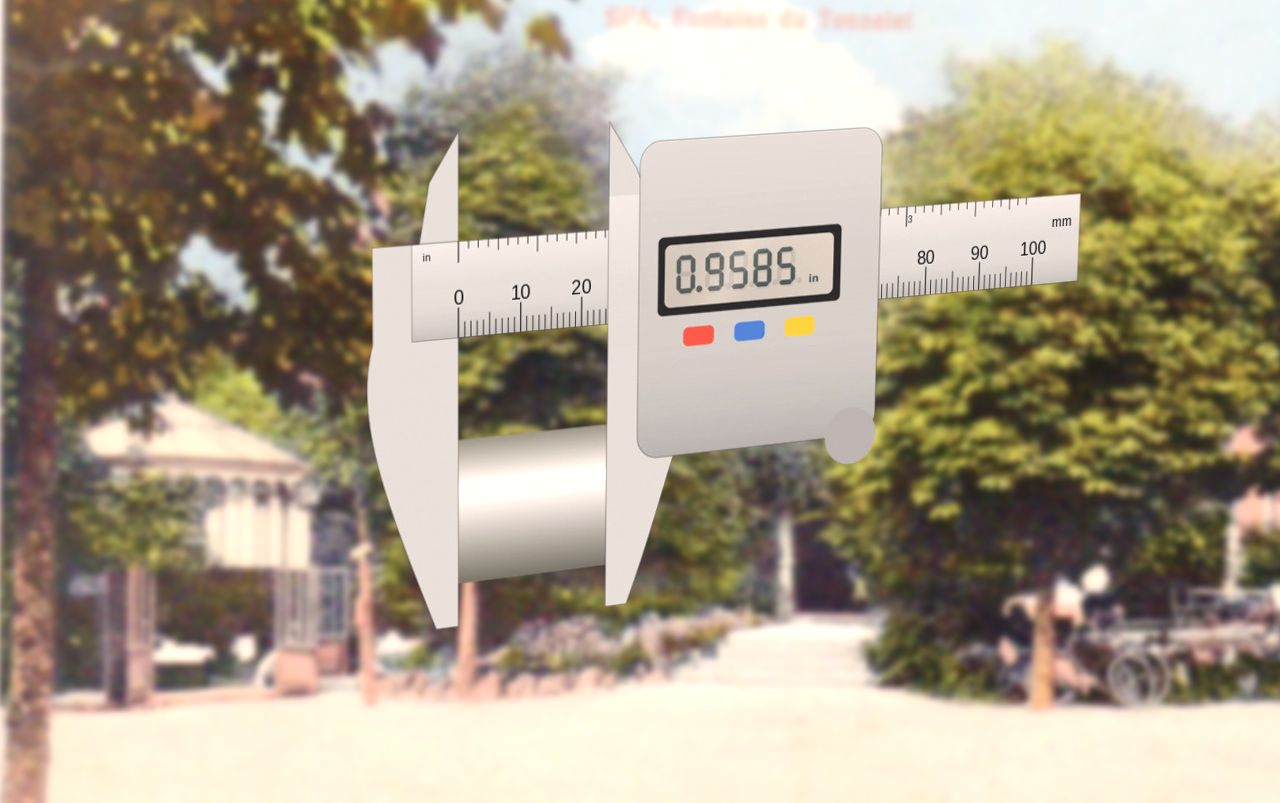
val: 0.9585
